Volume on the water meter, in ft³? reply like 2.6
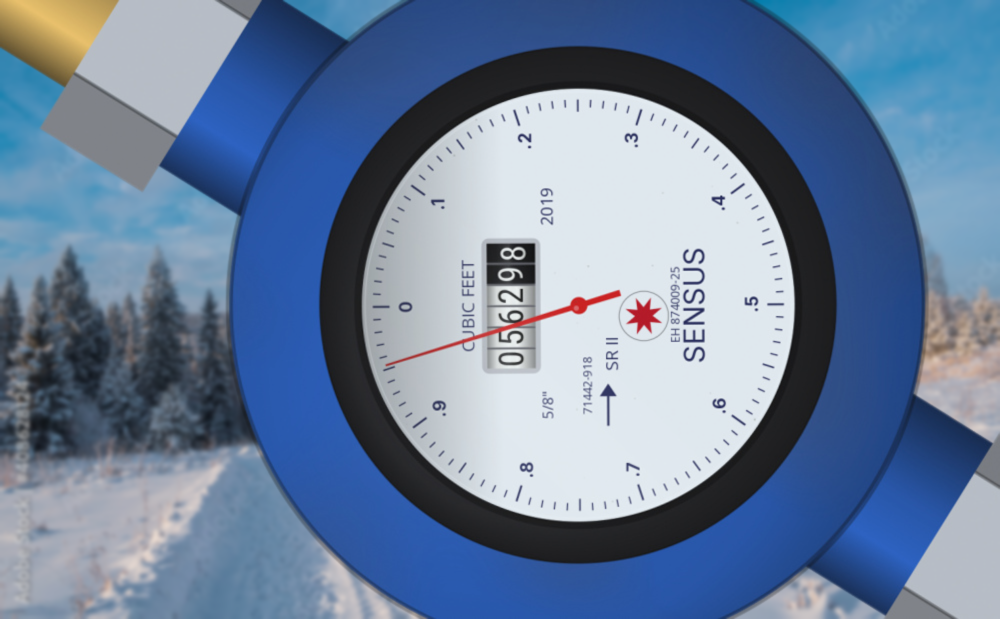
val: 56297.95
